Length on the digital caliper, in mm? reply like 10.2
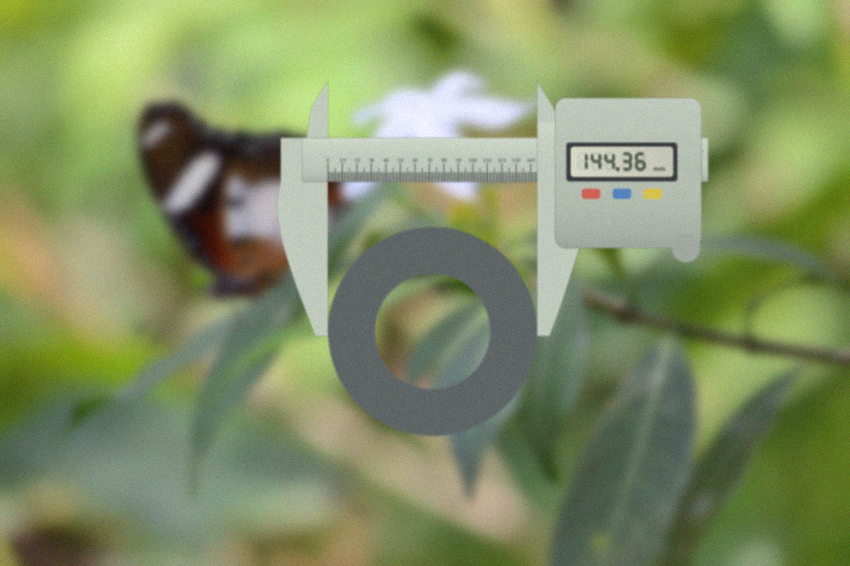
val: 144.36
